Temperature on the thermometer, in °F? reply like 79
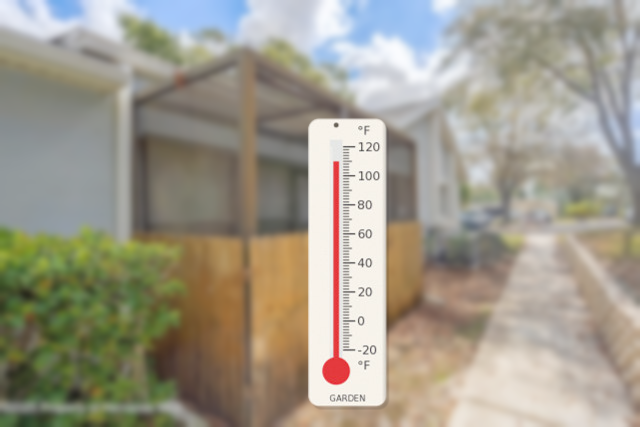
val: 110
